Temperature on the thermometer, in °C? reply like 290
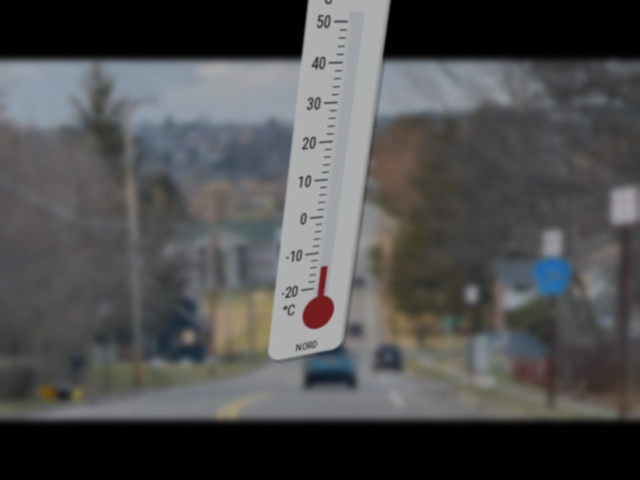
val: -14
